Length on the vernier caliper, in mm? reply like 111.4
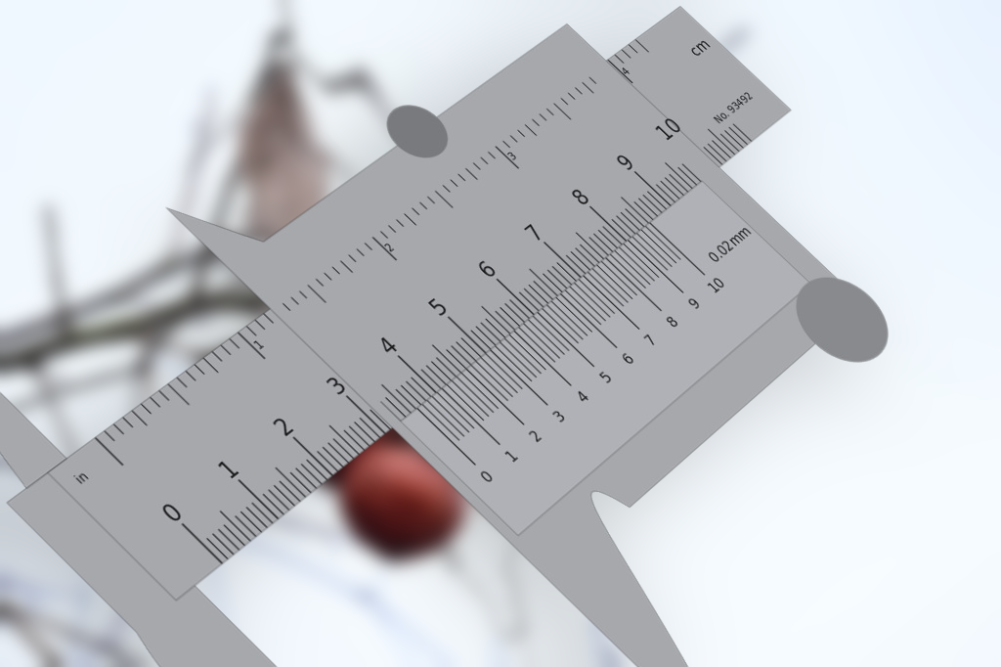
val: 36.2
